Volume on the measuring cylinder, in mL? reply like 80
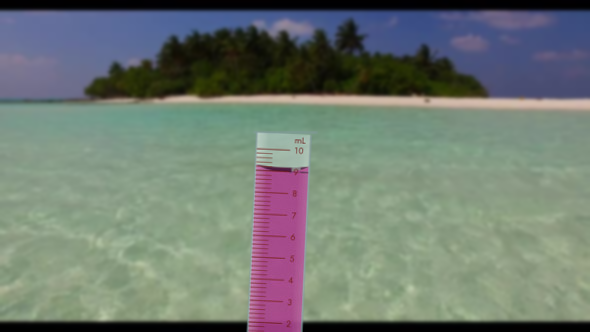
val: 9
